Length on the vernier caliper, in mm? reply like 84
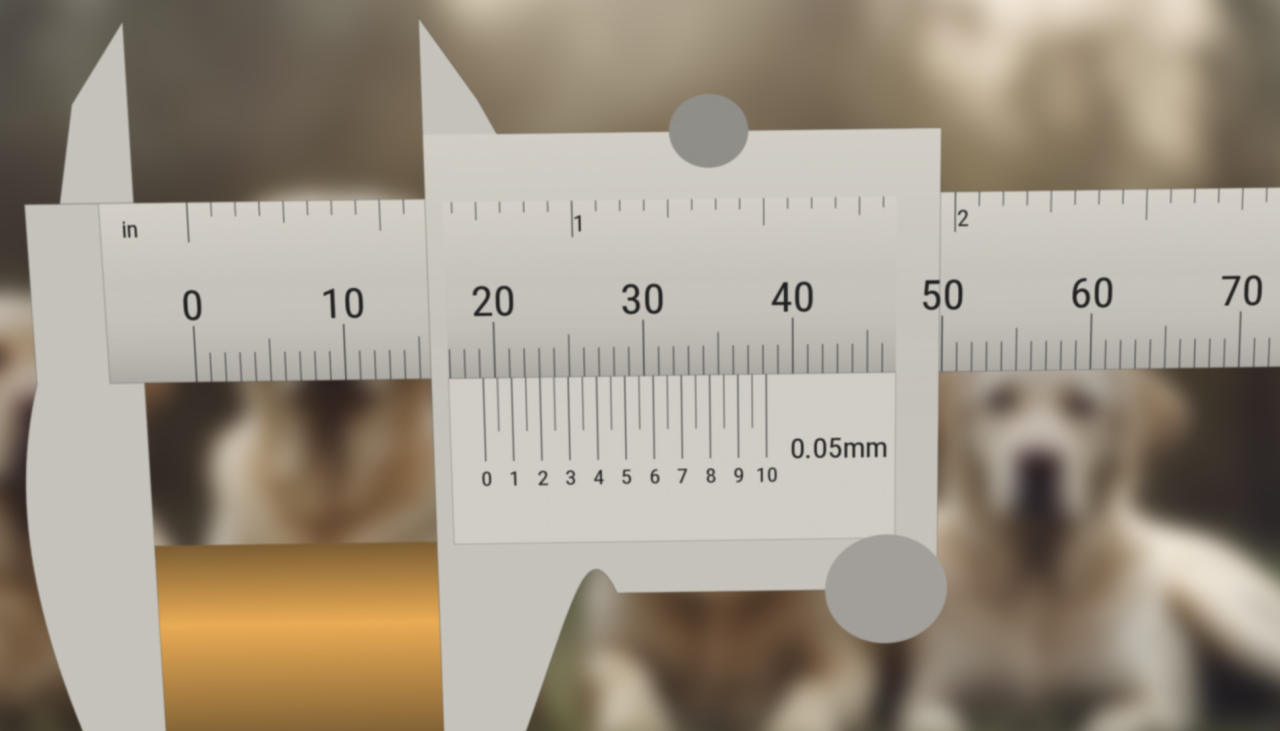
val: 19.2
